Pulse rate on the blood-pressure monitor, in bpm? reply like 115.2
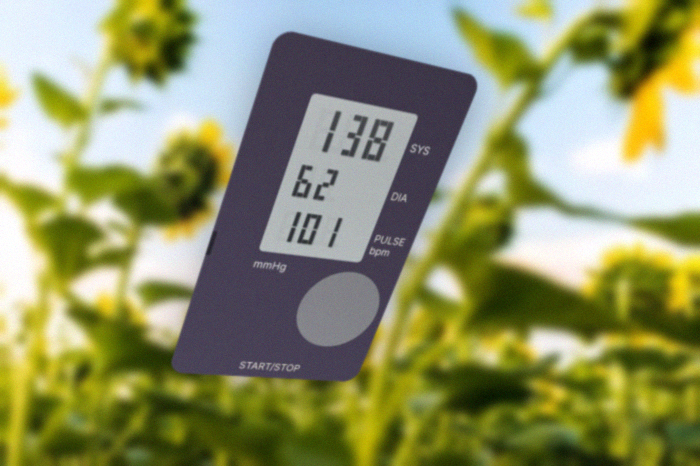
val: 101
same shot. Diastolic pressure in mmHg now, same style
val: 62
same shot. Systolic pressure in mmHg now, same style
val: 138
